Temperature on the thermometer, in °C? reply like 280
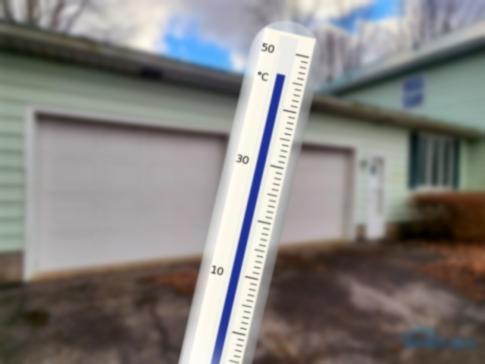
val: 46
